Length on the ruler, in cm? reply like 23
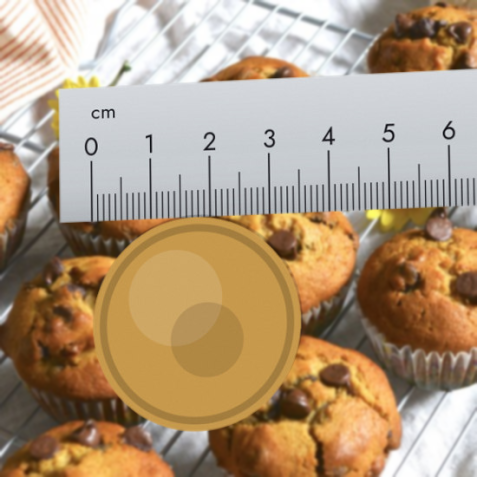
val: 3.5
